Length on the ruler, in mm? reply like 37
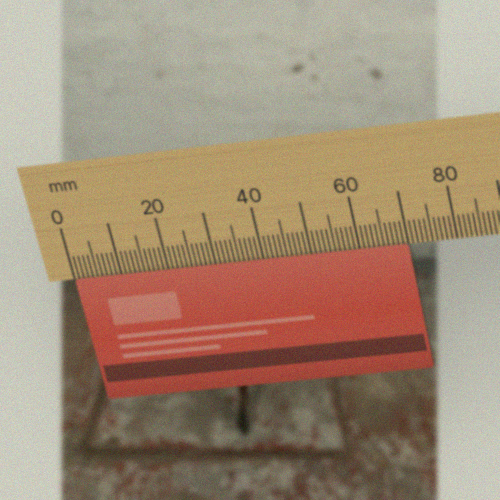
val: 70
